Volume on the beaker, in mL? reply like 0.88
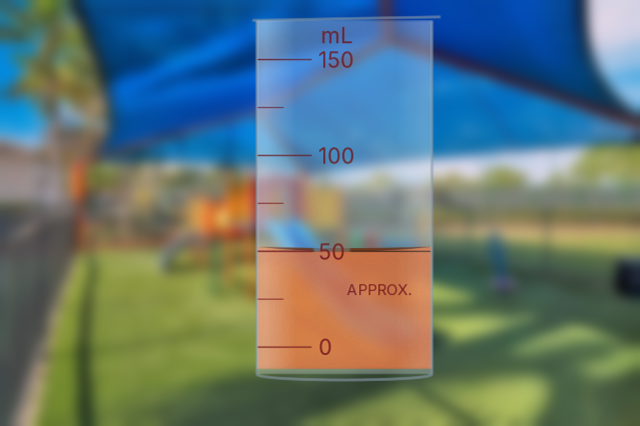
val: 50
